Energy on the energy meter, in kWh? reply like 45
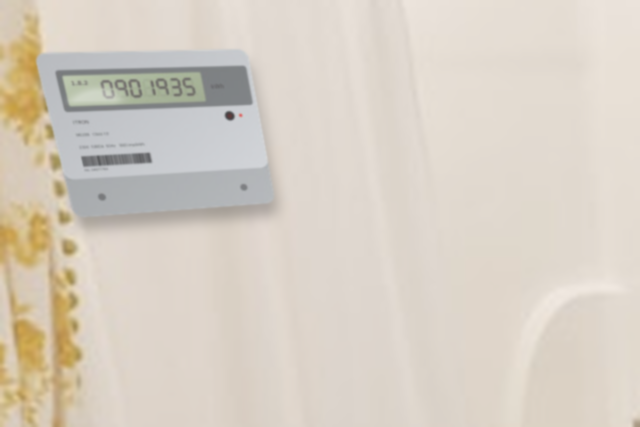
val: 901935
